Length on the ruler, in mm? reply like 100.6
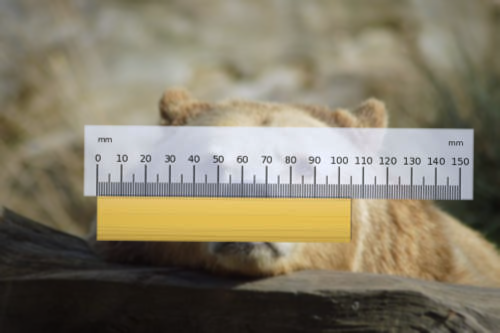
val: 105
